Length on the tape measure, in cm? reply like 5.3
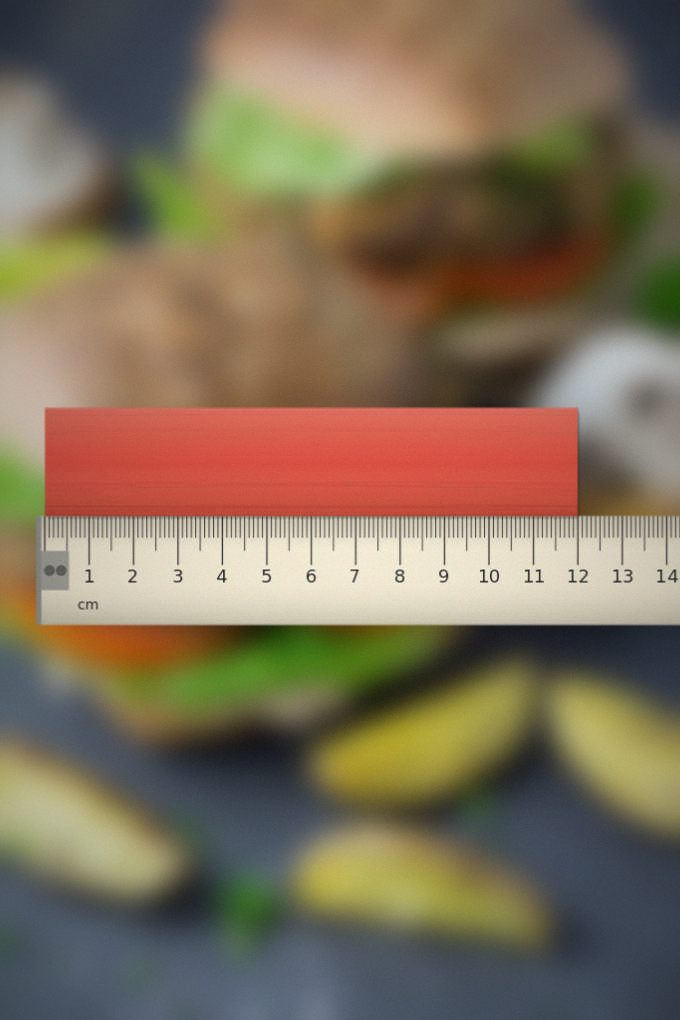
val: 12
